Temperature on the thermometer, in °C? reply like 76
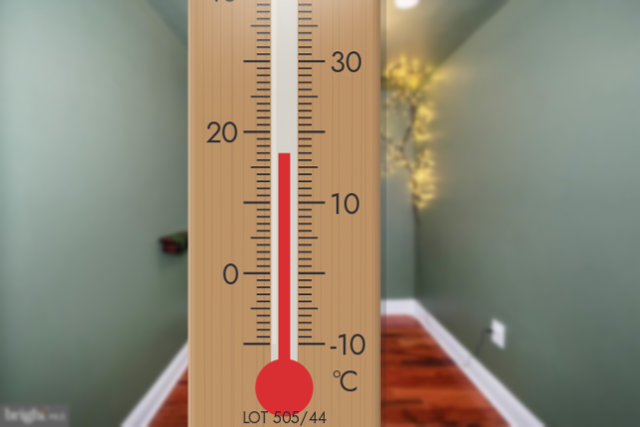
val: 17
